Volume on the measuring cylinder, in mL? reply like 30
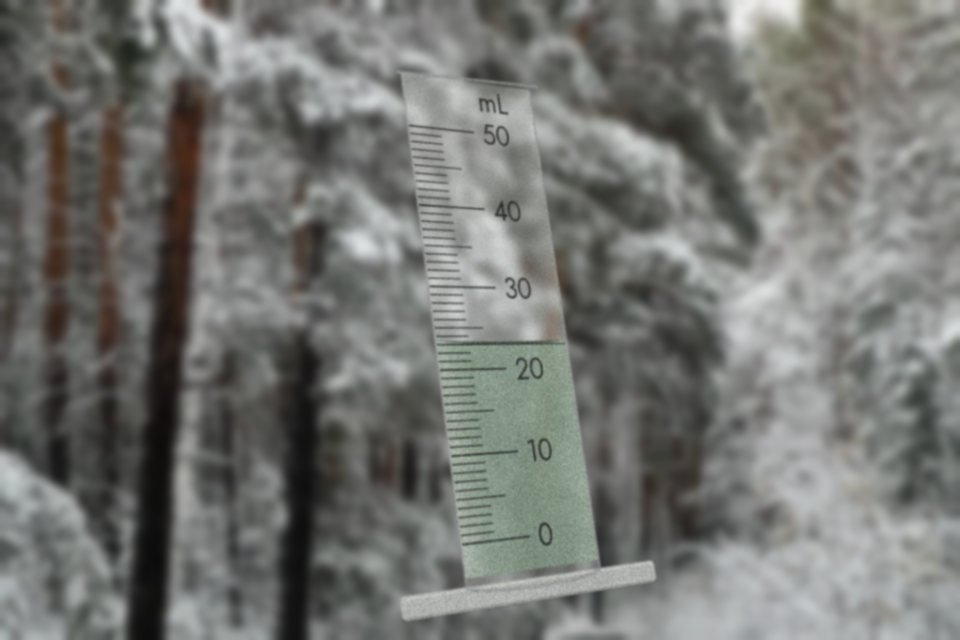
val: 23
